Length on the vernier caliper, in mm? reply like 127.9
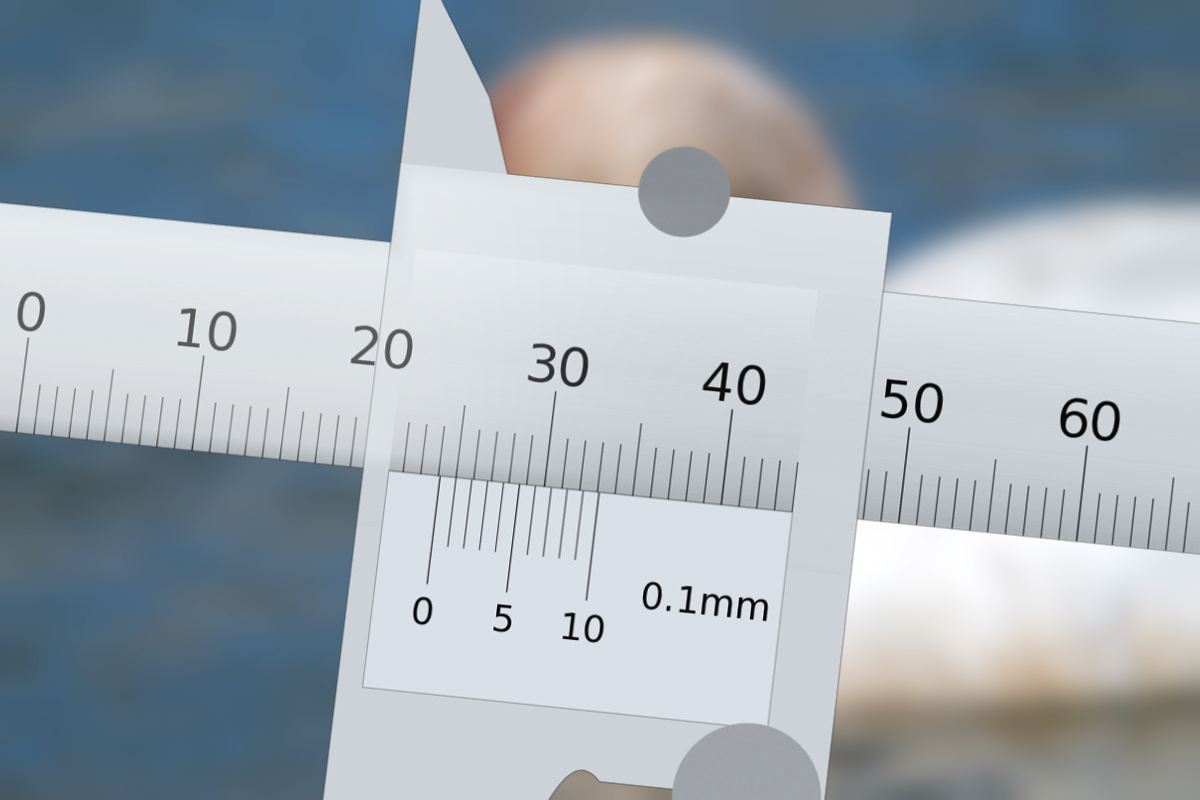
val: 24.1
